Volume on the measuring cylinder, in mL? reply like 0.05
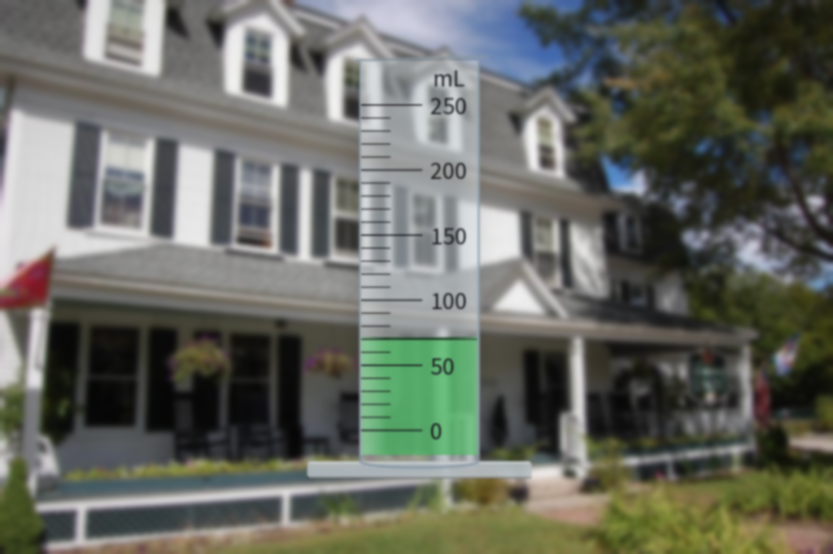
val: 70
